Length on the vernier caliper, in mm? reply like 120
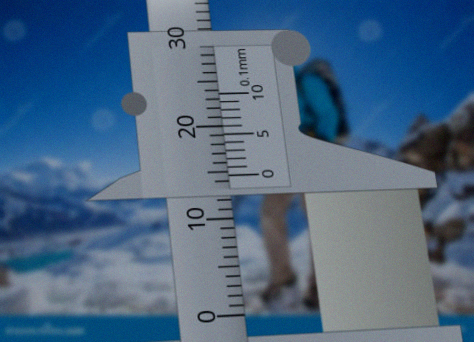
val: 14.6
